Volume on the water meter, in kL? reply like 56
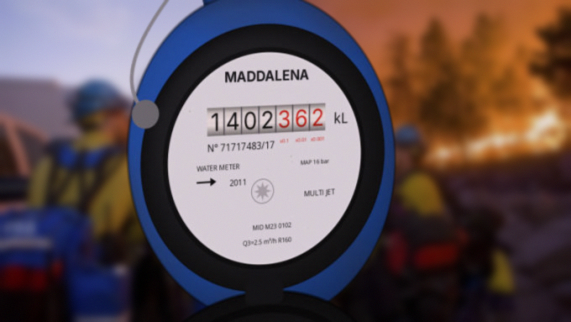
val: 1402.362
